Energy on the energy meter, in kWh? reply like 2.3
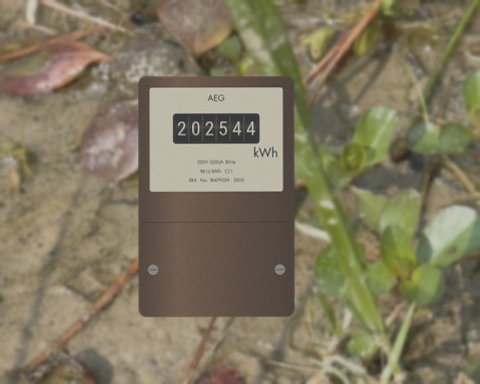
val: 202544
